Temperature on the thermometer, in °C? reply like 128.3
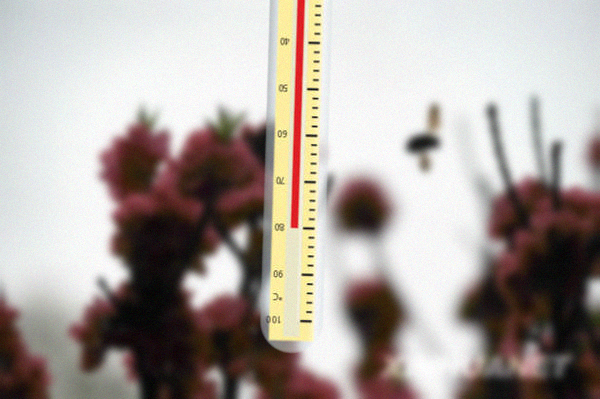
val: 80
